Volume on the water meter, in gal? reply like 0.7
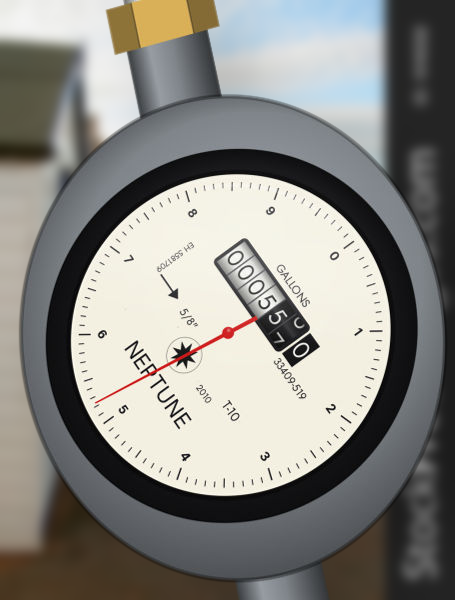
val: 5565.2
